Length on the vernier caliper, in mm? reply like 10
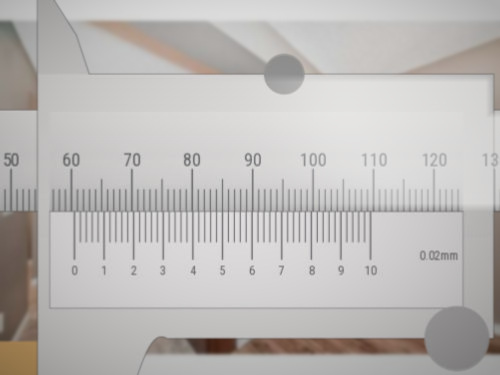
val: 60.5
